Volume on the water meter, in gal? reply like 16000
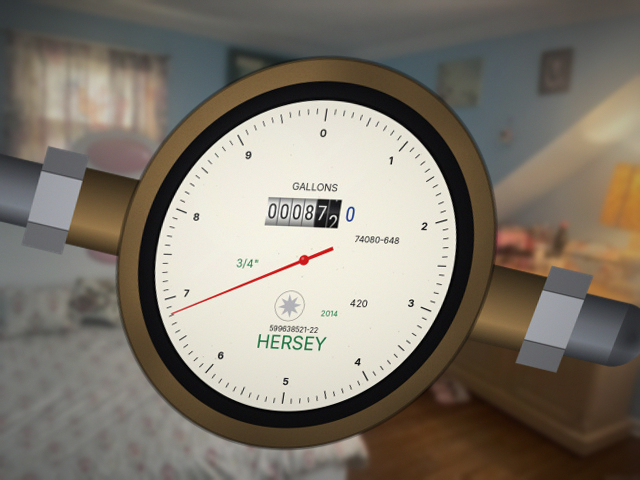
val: 8716.8
